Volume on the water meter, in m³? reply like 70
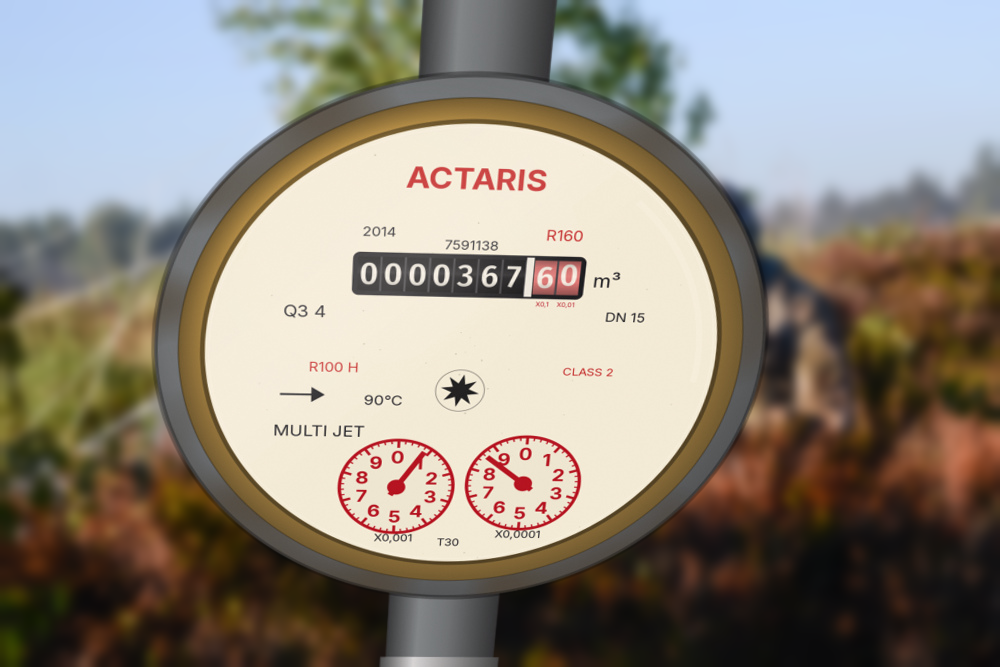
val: 367.6008
